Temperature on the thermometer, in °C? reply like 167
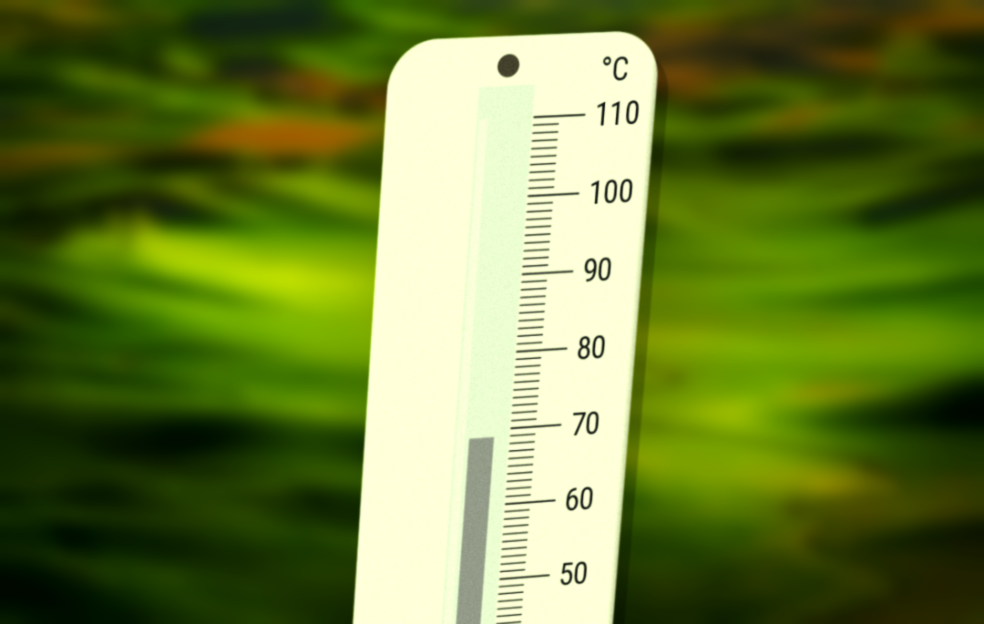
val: 69
